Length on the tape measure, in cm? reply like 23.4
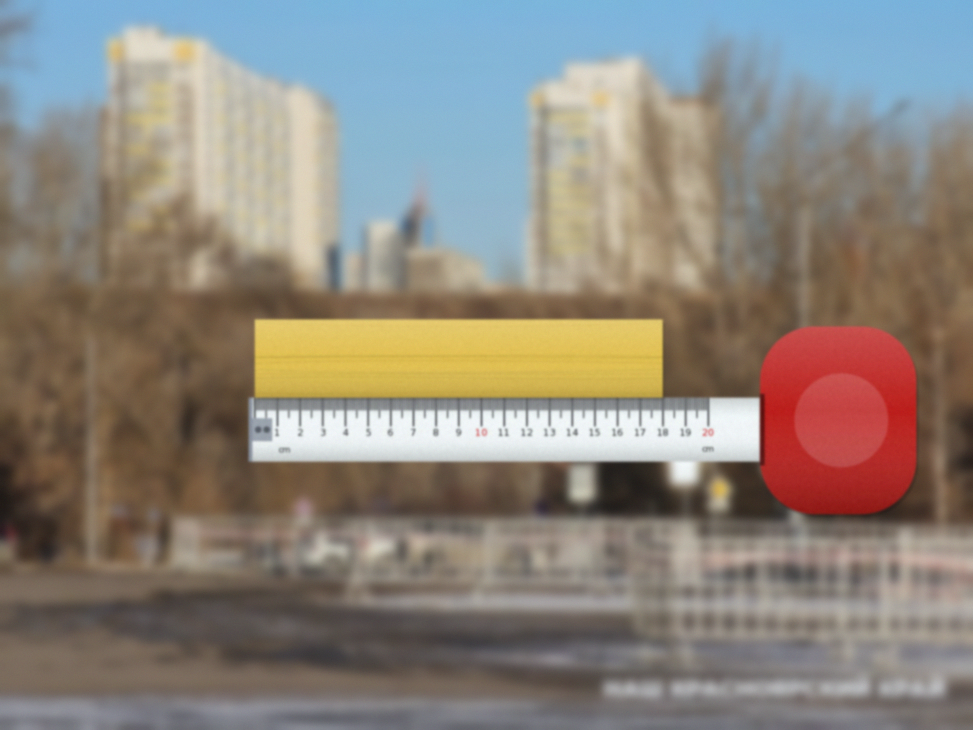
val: 18
